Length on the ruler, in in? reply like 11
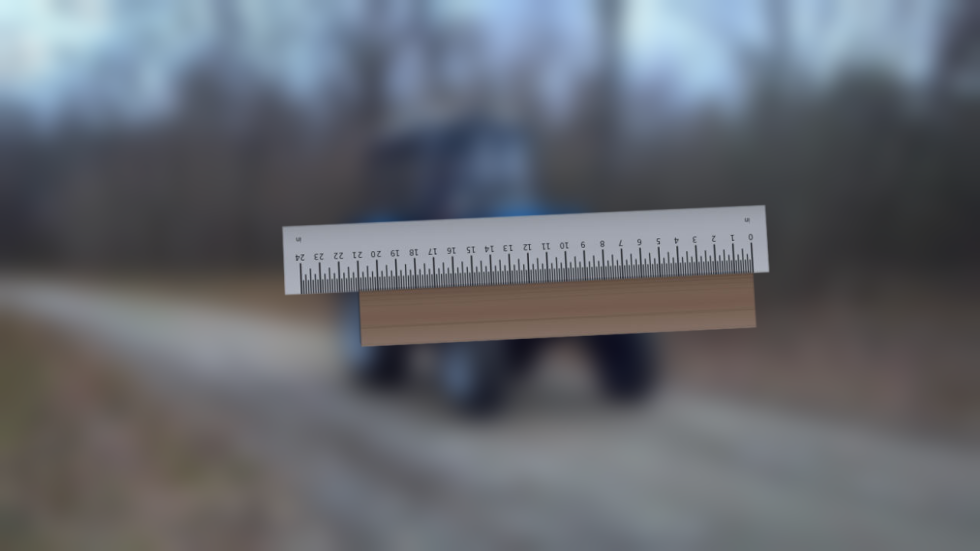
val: 21
